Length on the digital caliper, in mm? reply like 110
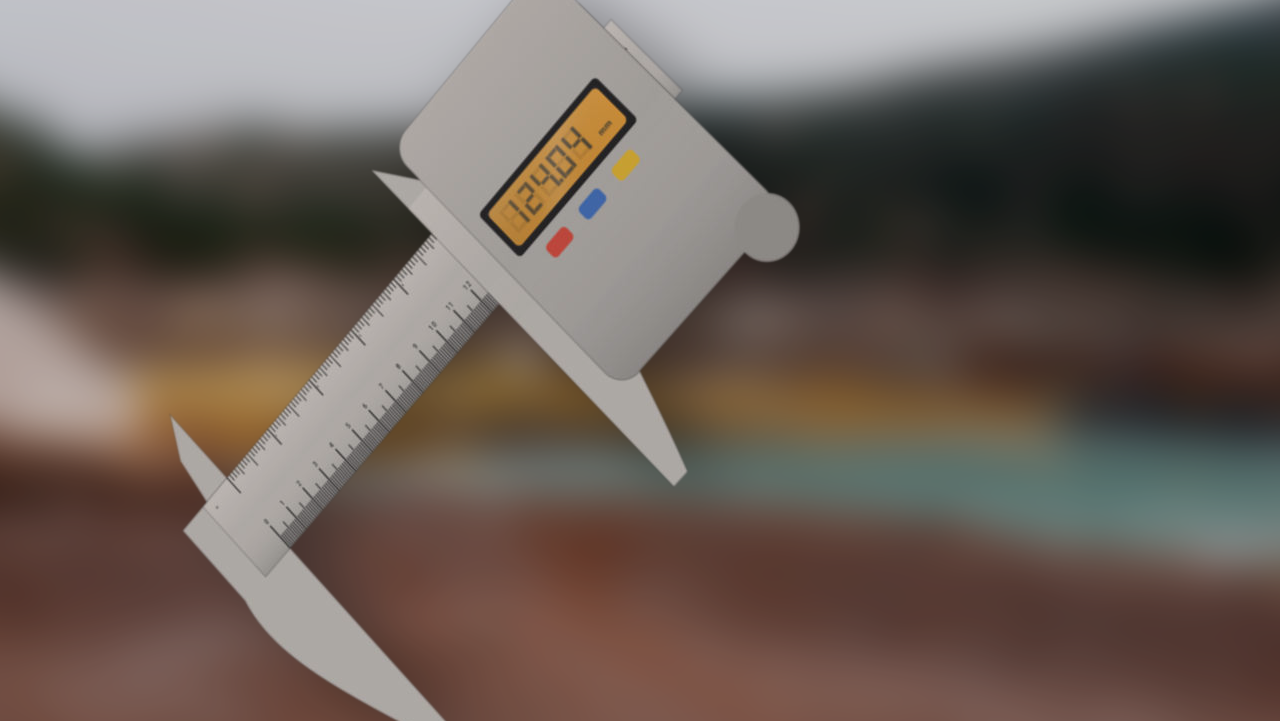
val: 124.04
